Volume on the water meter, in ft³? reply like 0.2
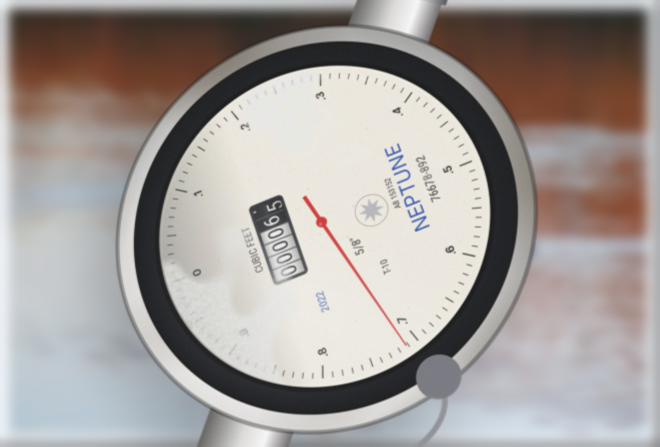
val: 64.71
